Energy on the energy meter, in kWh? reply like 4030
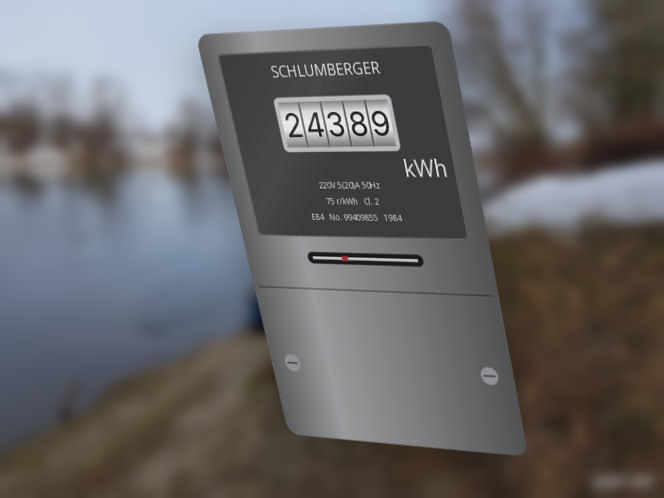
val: 24389
